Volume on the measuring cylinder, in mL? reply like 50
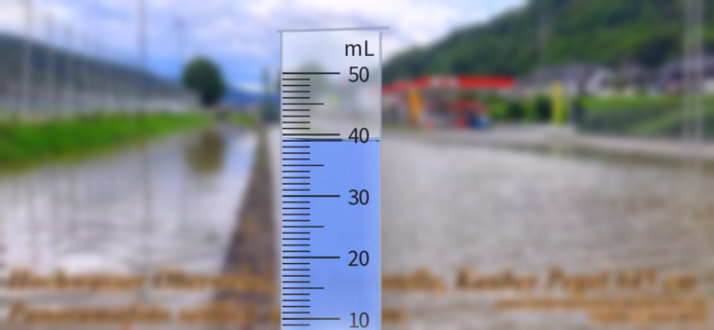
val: 39
